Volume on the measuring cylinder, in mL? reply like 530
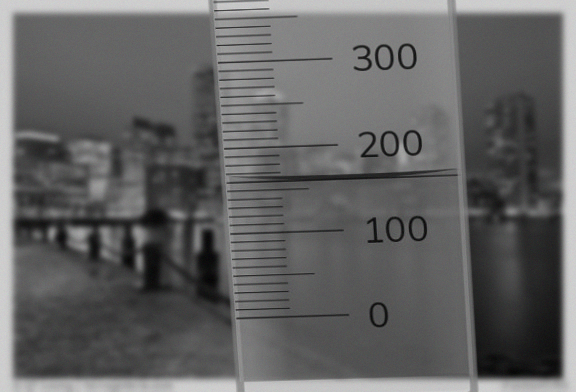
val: 160
